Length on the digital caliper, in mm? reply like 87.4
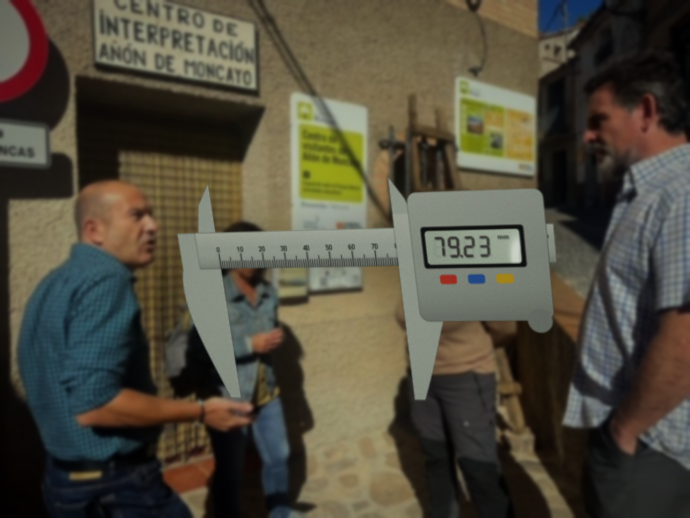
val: 79.23
